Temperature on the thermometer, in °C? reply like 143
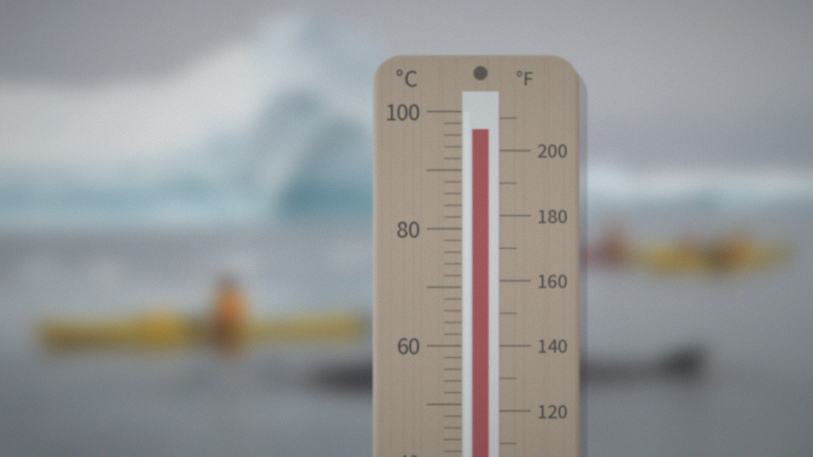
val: 97
